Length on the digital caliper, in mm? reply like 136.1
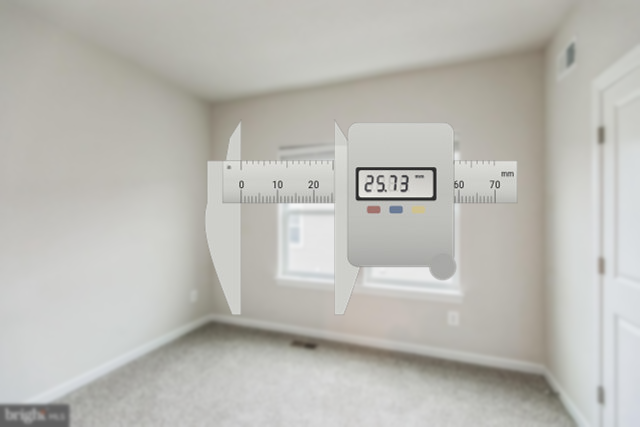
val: 25.73
